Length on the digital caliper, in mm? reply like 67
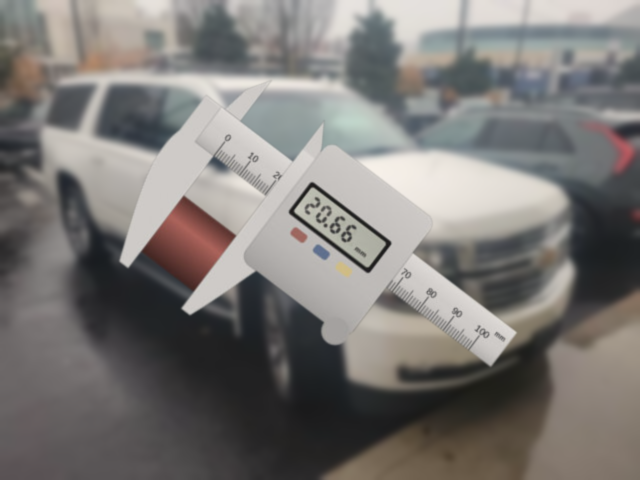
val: 20.66
